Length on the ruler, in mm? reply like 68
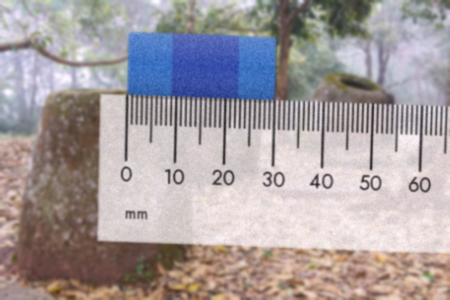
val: 30
